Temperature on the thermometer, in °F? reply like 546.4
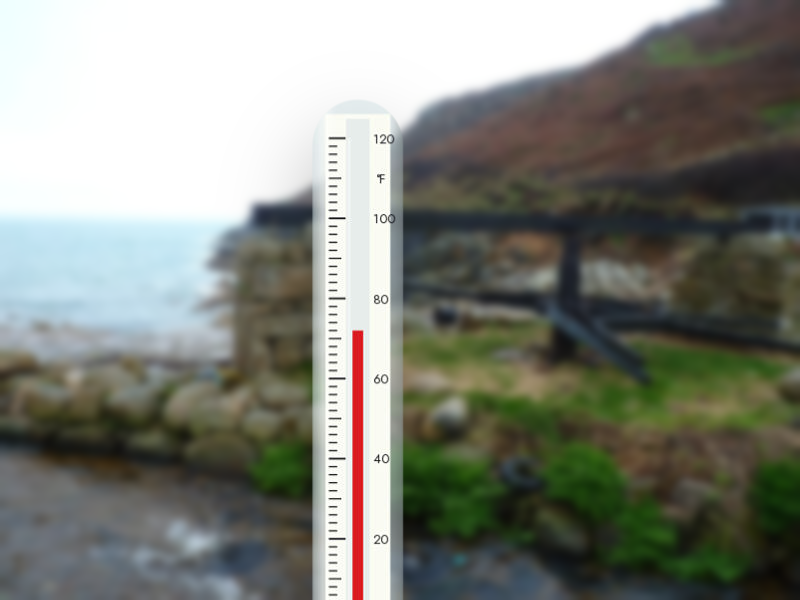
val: 72
